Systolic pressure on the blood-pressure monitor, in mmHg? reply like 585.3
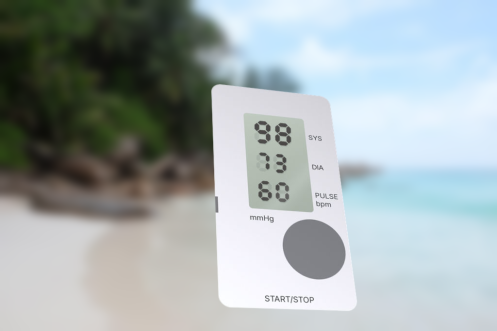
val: 98
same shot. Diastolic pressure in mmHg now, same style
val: 73
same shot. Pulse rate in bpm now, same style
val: 60
